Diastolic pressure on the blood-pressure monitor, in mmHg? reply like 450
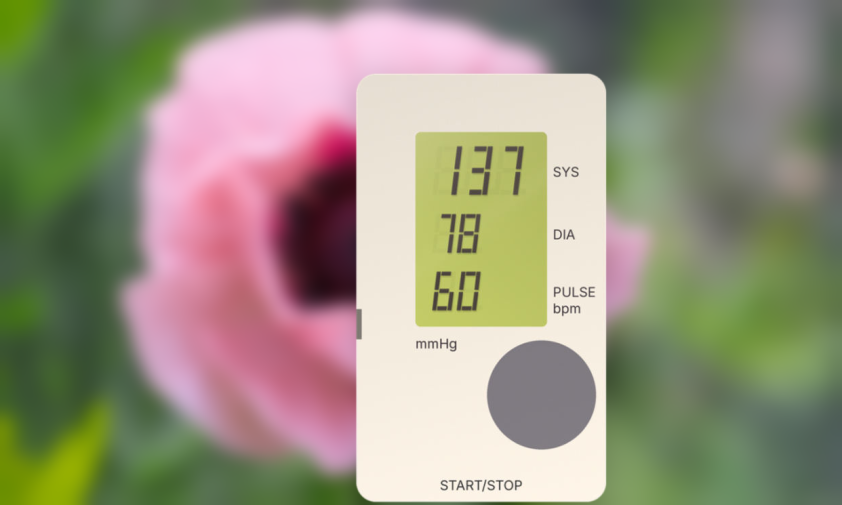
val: 78
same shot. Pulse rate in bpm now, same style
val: 60
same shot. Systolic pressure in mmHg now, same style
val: 137
